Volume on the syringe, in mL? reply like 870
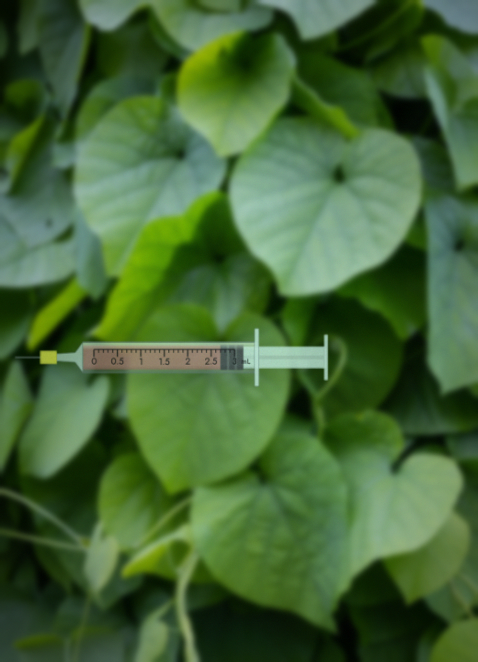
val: 2.7
